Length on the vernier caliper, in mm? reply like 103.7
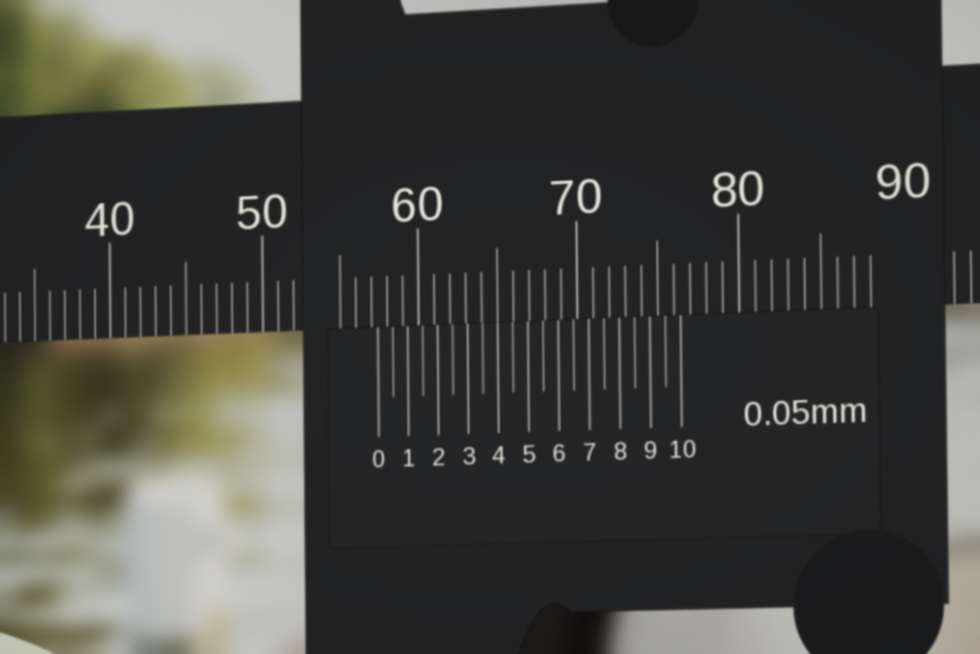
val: 57.4
